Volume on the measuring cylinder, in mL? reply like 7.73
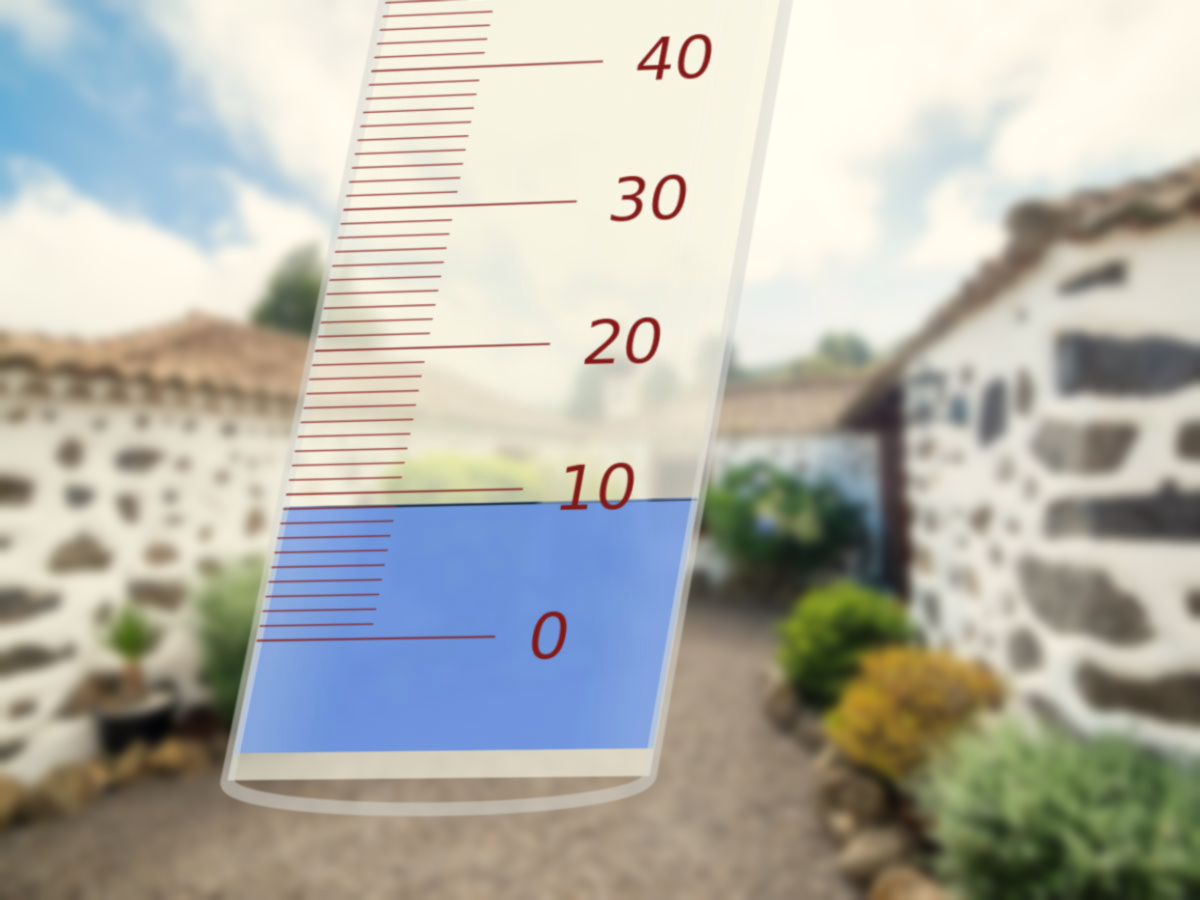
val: 9
